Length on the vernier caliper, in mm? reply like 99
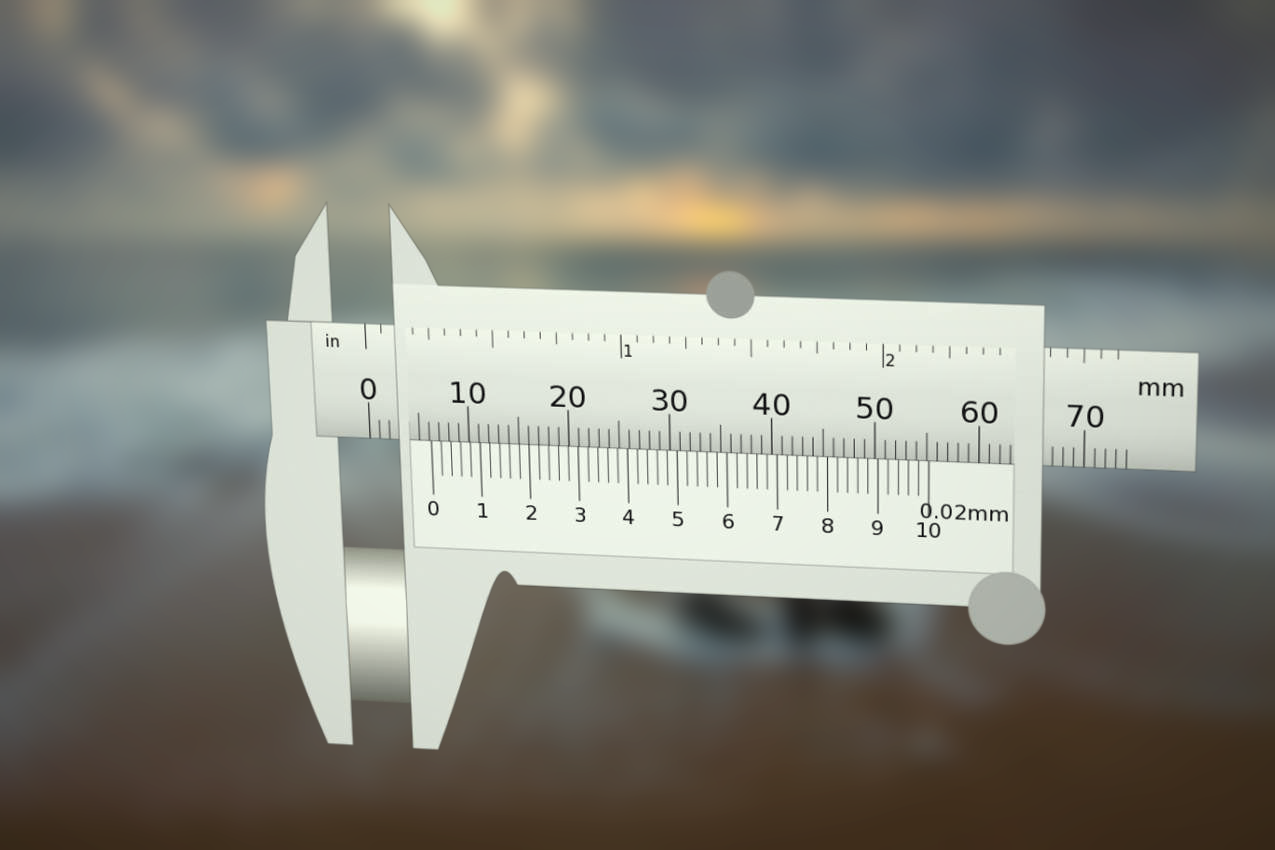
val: 6.2
